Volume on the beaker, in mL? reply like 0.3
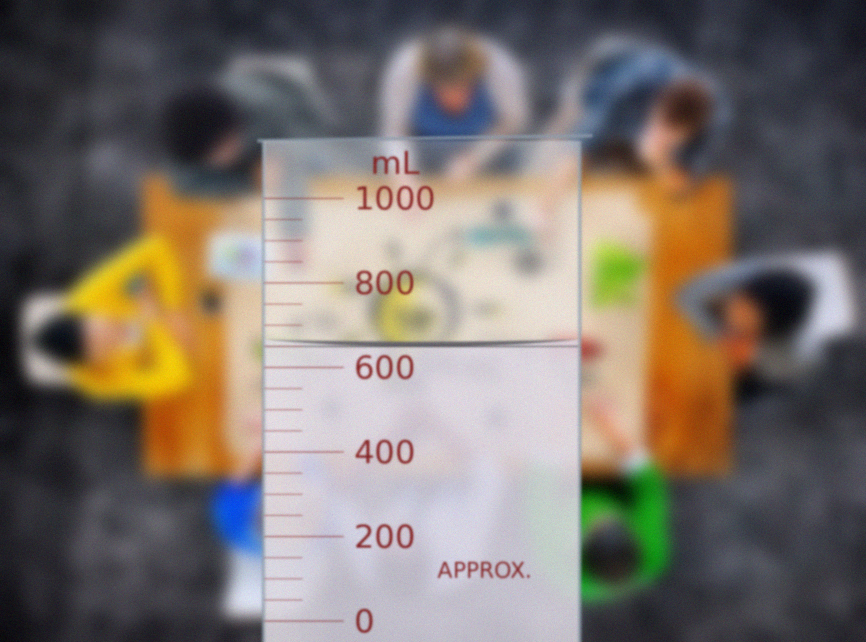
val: 650
